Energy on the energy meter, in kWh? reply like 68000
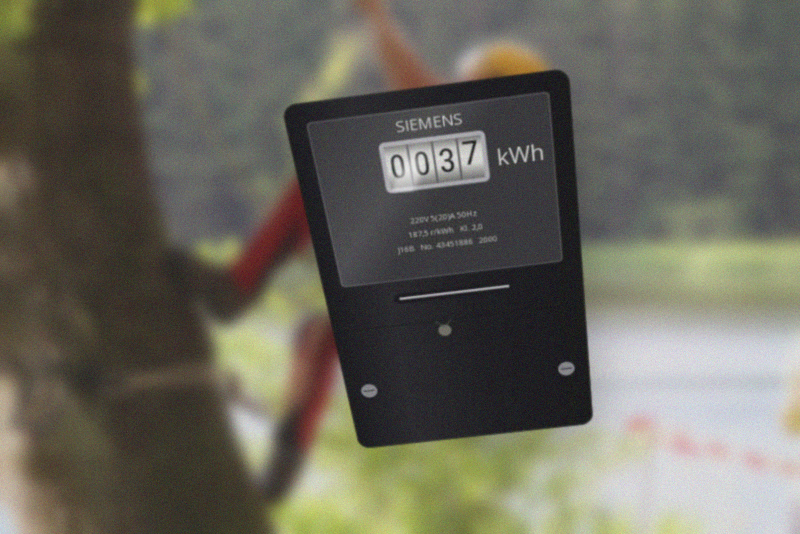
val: 37
